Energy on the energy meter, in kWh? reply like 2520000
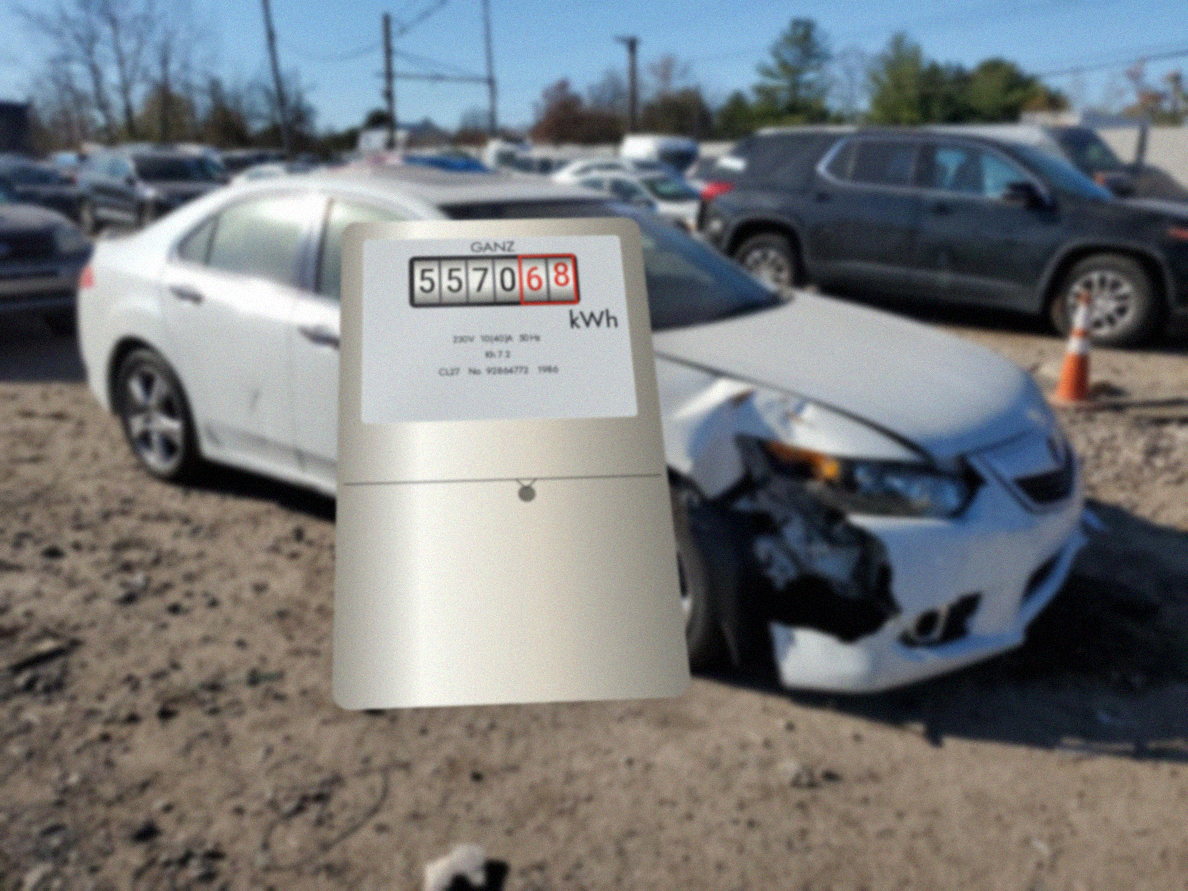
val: 5570.68
